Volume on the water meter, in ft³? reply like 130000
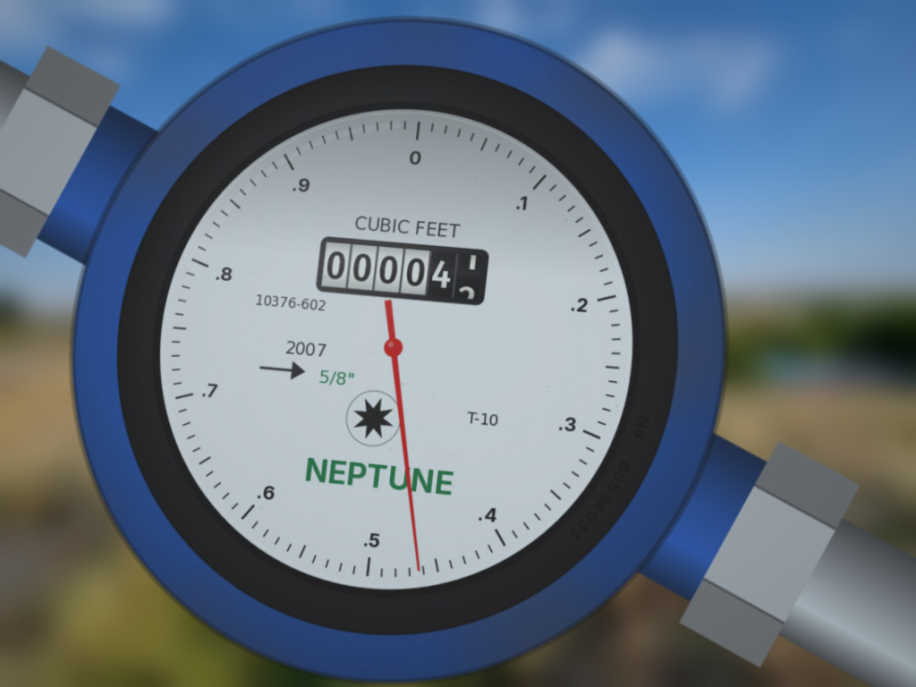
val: 41.46
